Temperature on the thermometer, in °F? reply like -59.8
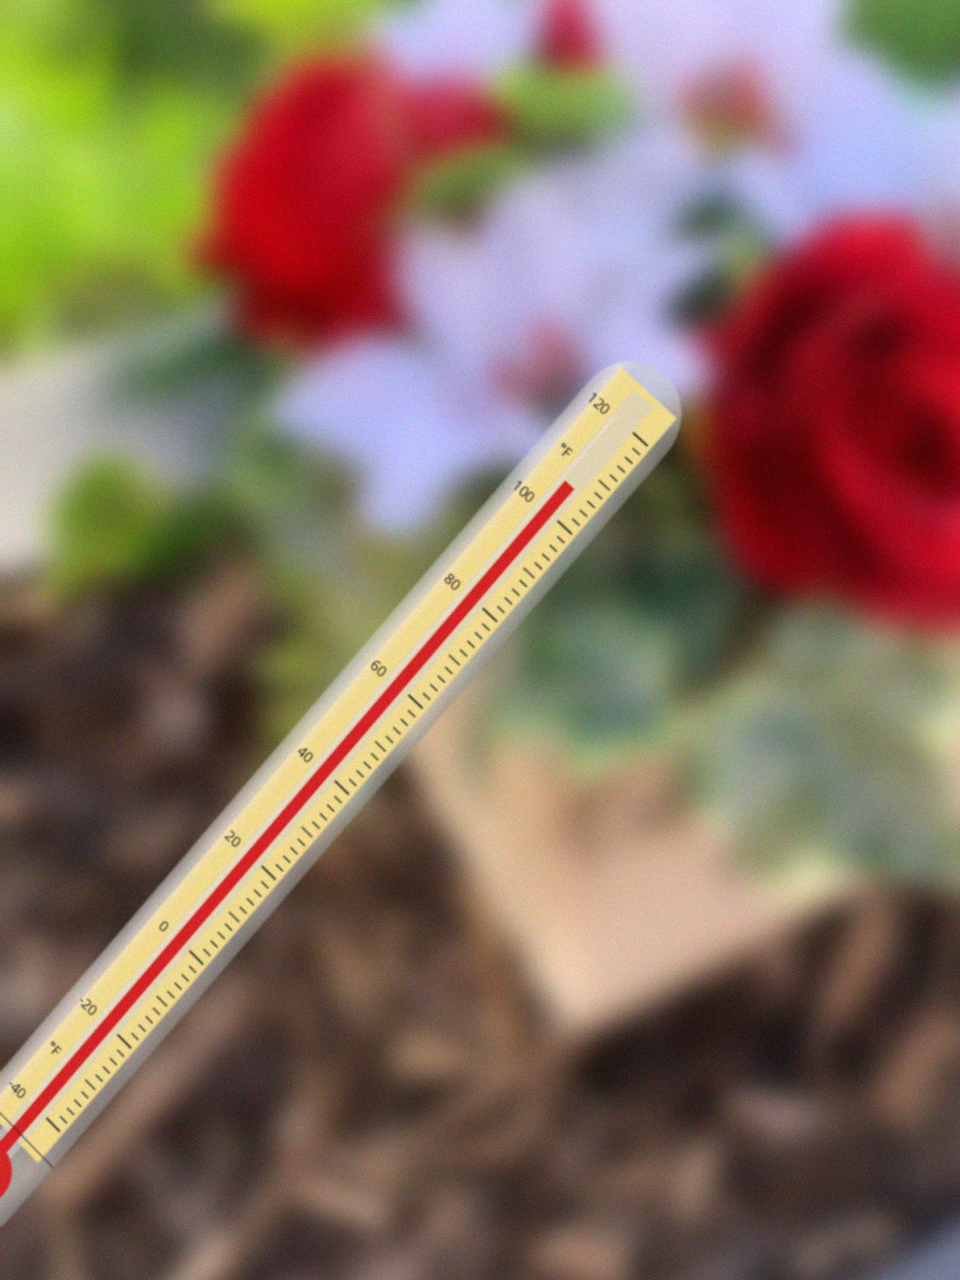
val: 106
